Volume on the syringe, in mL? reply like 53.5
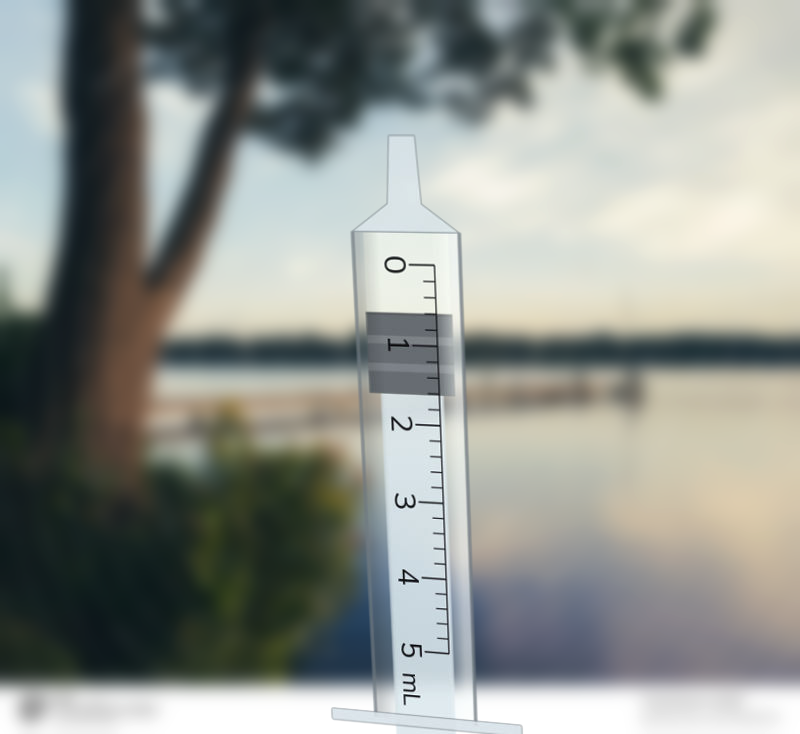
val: 0.6
